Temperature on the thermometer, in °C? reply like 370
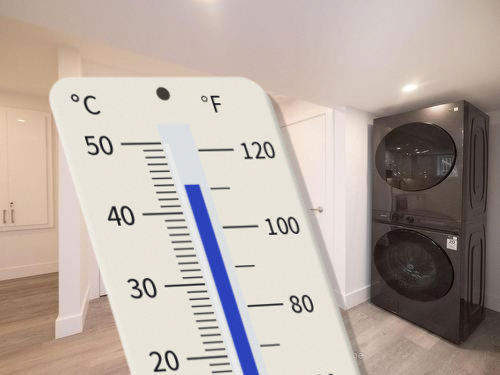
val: 44
